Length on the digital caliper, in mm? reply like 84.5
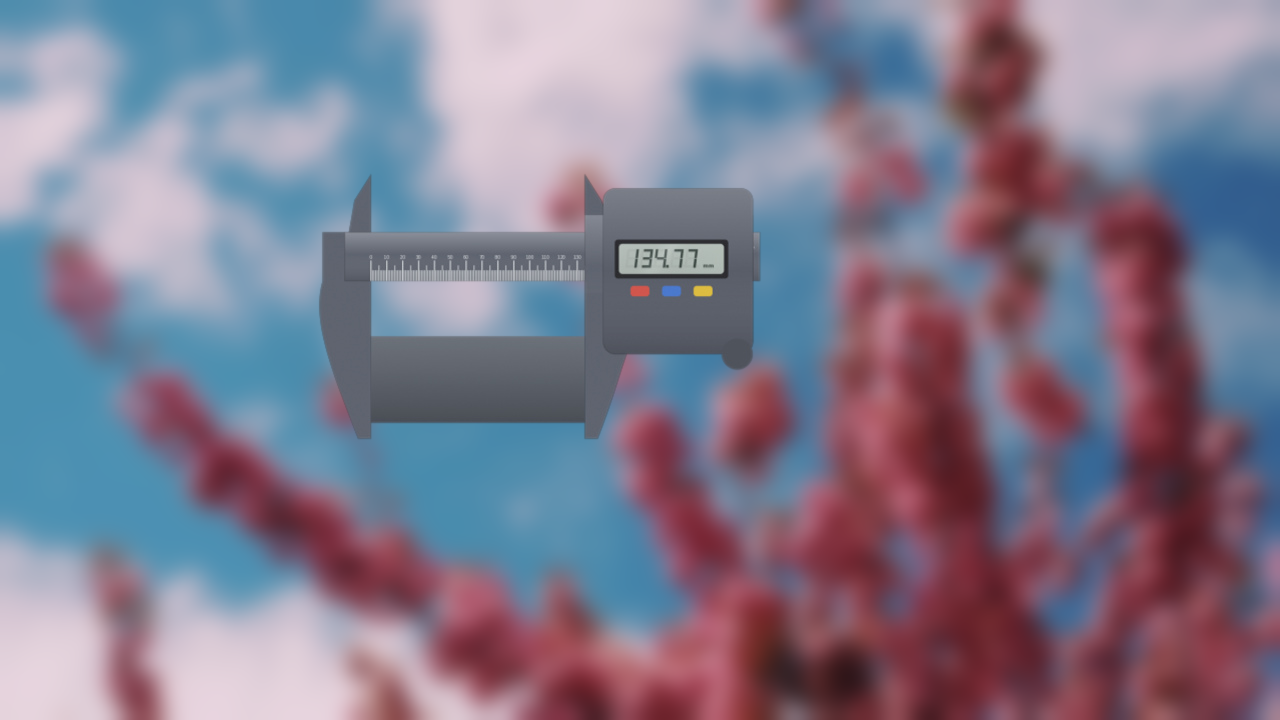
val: 134.77
